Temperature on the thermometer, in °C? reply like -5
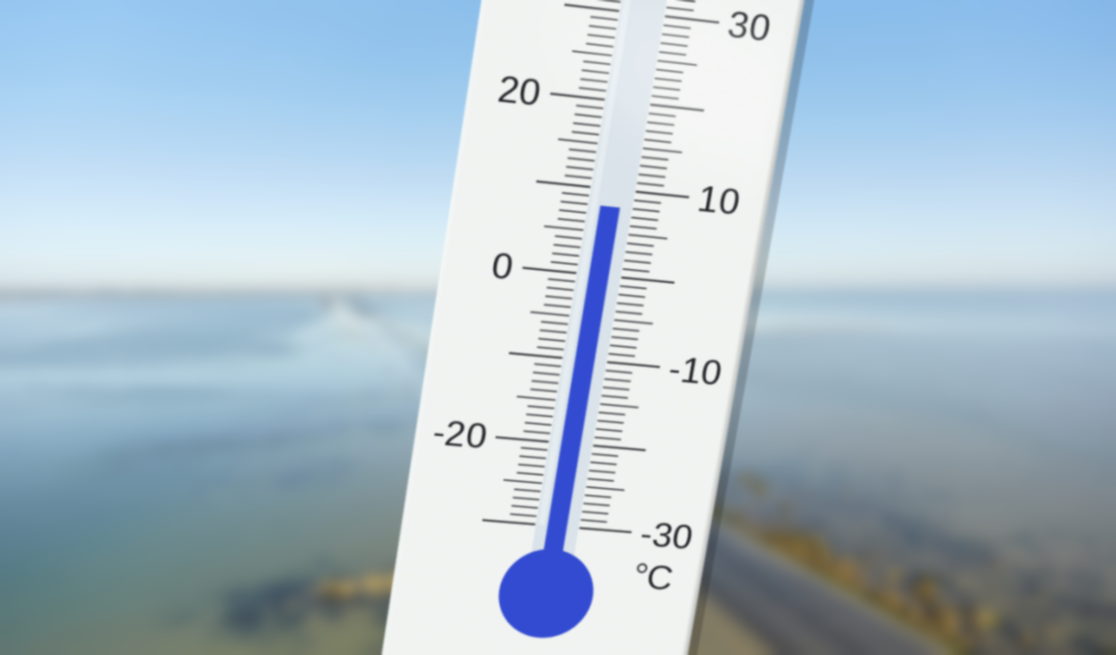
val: 8
